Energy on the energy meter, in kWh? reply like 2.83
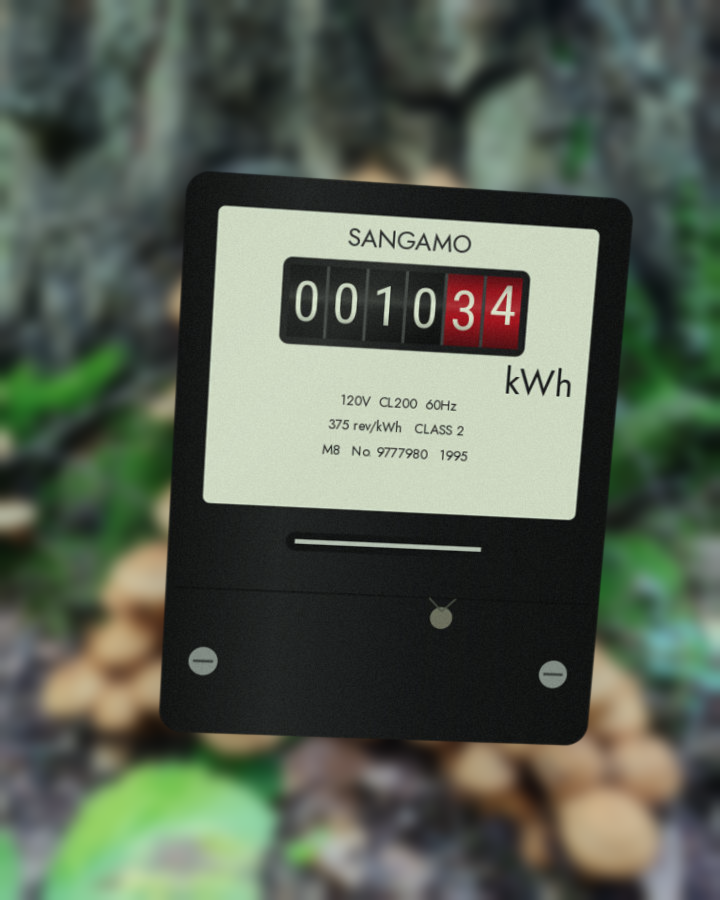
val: 10.34
